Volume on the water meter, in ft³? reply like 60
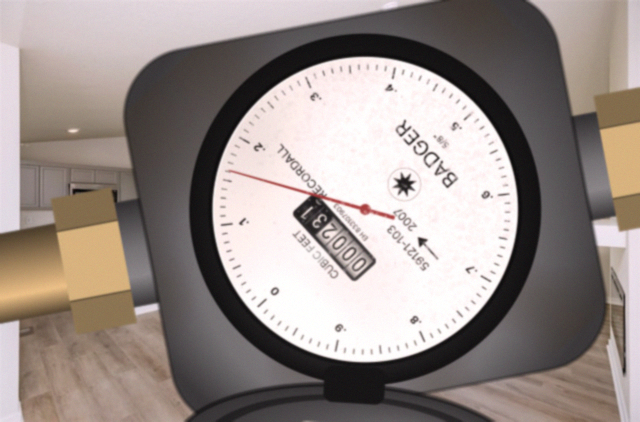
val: 231.16
